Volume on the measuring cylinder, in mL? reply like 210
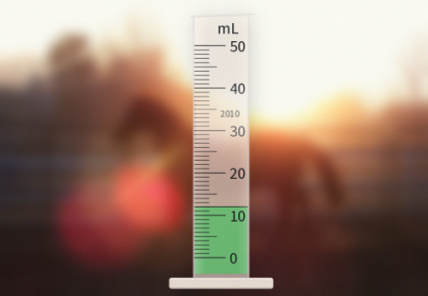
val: 12
